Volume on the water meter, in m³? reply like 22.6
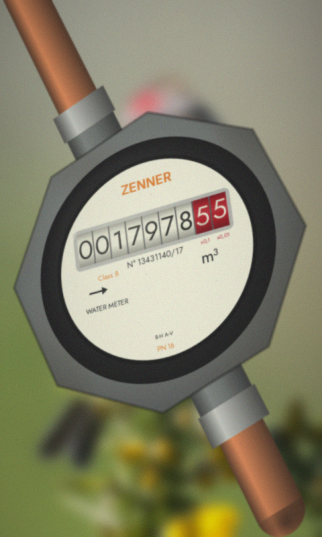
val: 17978.55
